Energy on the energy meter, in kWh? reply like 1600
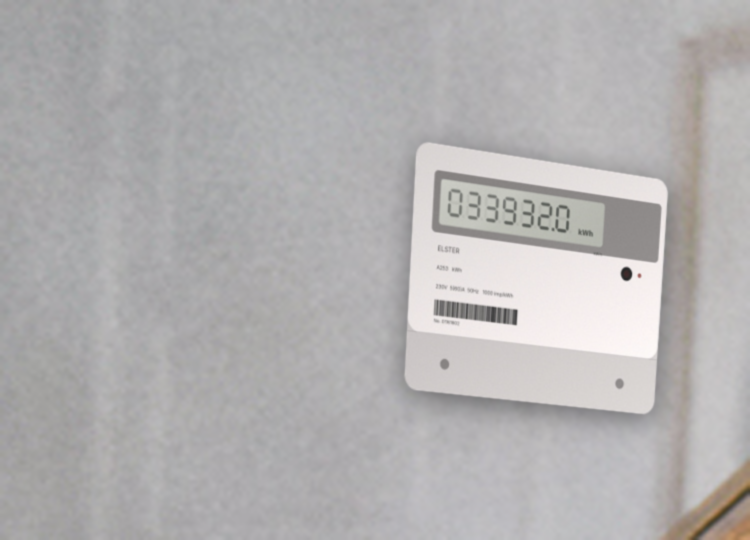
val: 33932.0
